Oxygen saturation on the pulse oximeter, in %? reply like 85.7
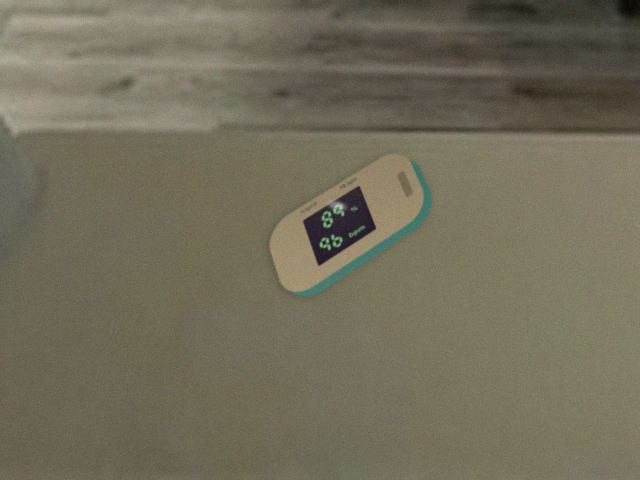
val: 89
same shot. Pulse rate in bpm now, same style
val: 96
